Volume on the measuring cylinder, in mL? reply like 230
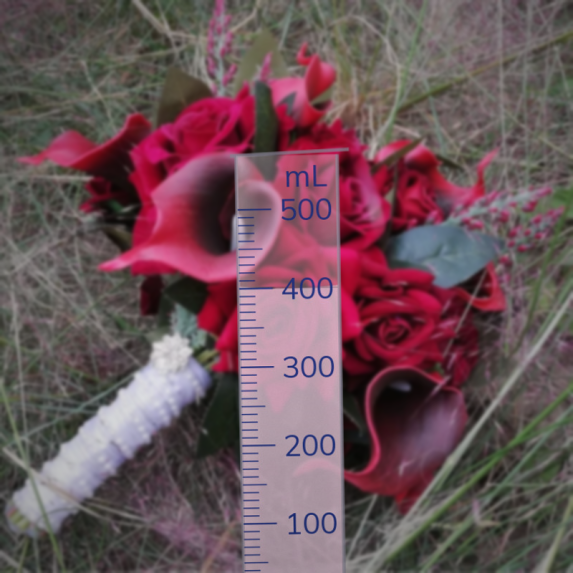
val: 400
